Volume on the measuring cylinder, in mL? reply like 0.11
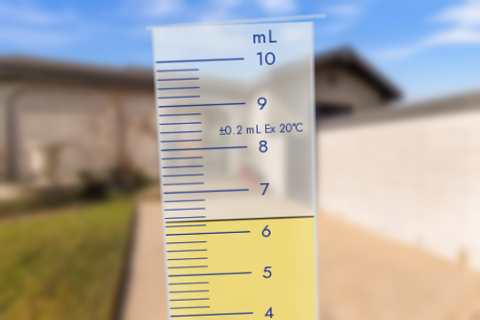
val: 6.3
